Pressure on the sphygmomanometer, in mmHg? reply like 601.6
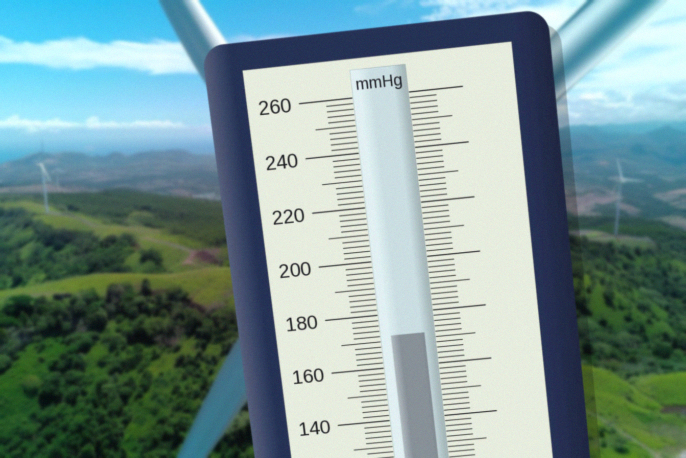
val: 172
